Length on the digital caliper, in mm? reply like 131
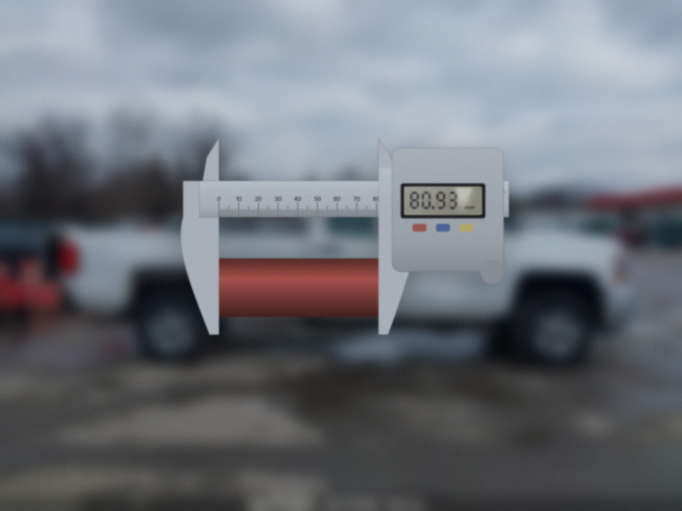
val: 80.93
